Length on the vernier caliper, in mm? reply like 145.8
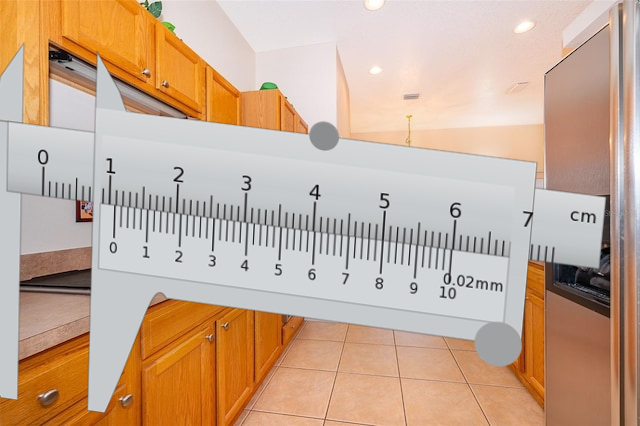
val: 10.8
